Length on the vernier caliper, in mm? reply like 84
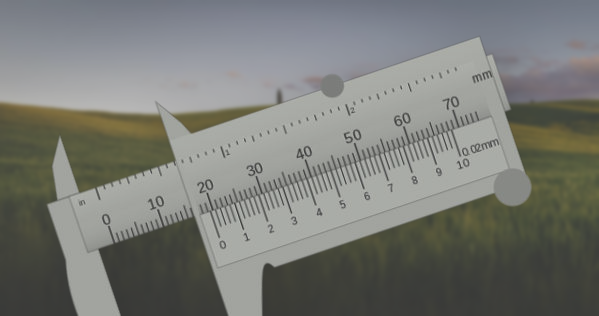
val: 19.5
